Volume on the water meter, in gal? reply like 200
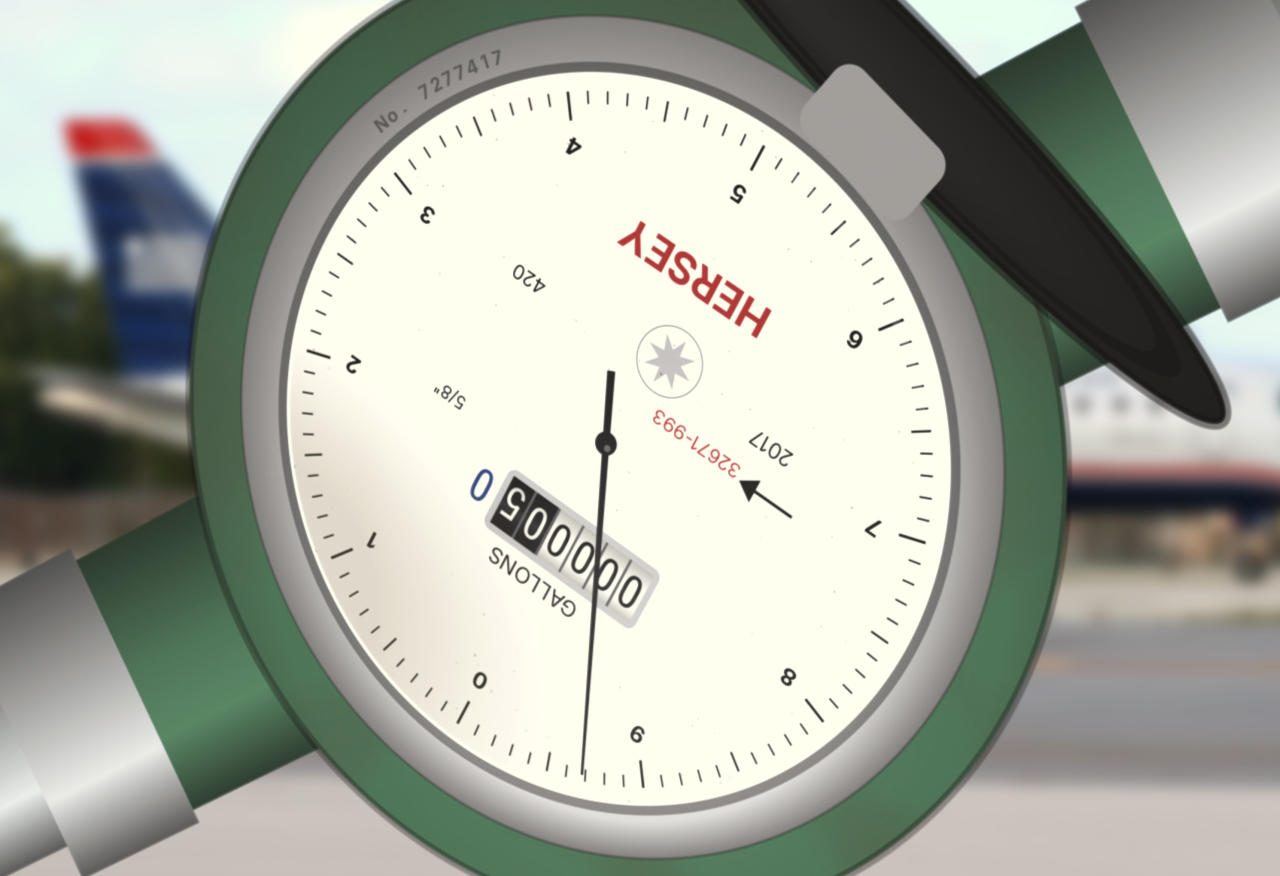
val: 49.3
